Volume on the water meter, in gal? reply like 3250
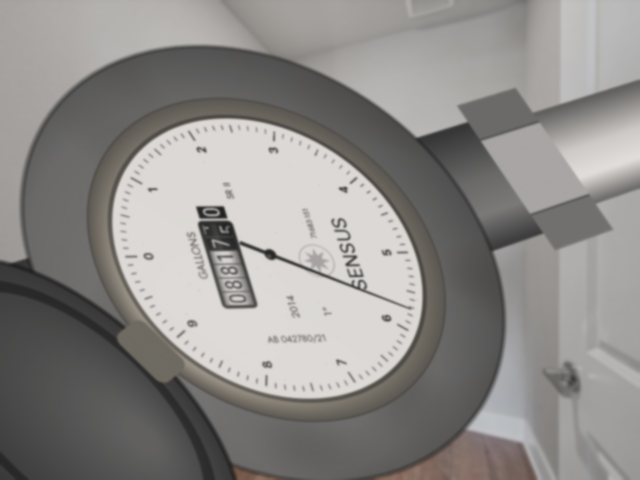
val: 881745.7
